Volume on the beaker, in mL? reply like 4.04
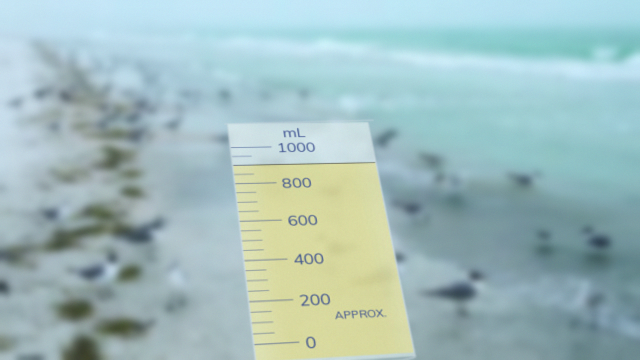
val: 900
